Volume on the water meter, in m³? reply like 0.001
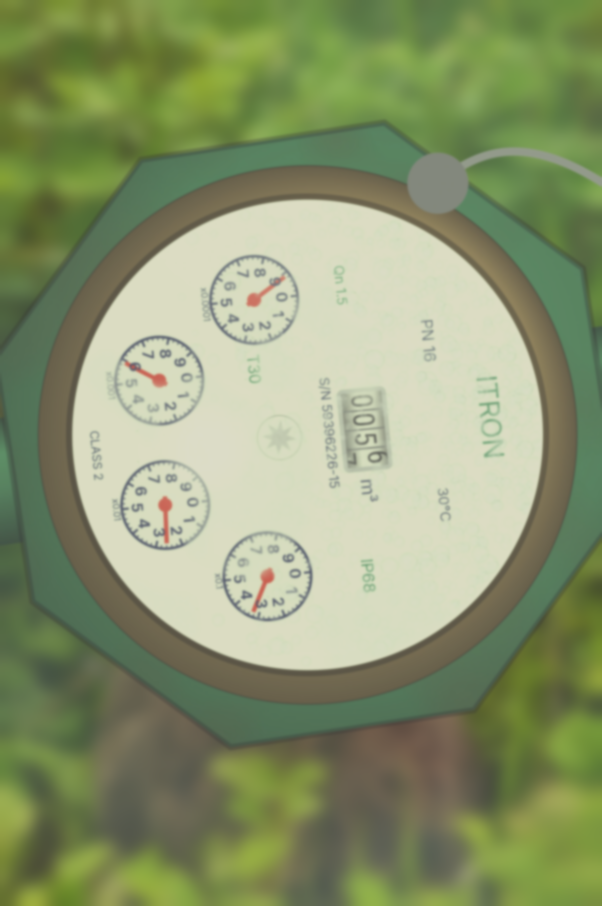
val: 56.3259
